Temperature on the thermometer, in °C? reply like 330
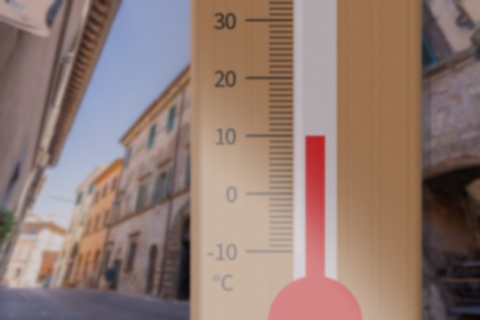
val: 10
